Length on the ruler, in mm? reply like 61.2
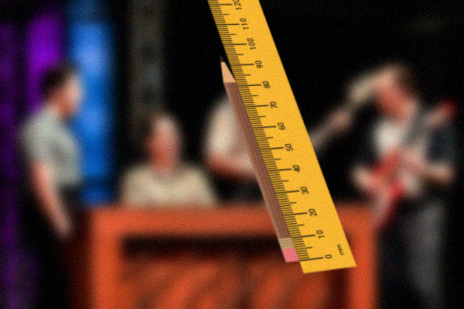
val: 95
